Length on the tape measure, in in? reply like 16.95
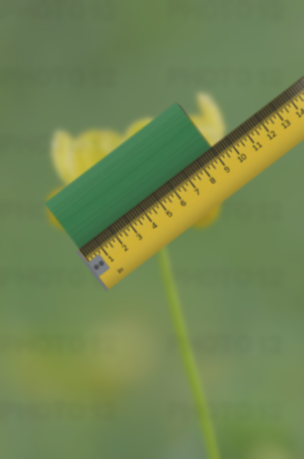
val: 9
